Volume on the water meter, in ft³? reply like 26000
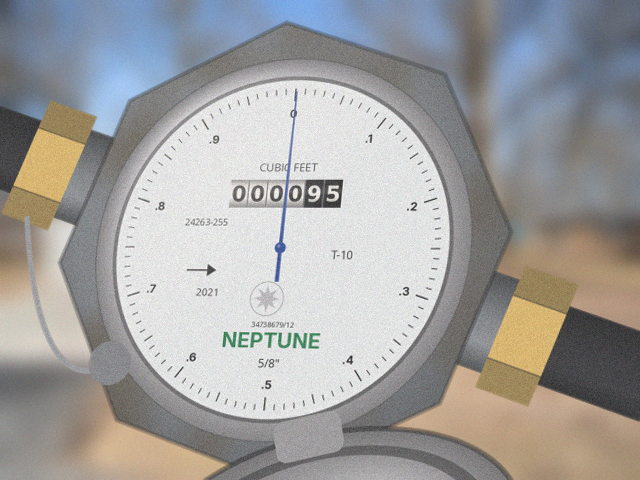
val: 95.00
